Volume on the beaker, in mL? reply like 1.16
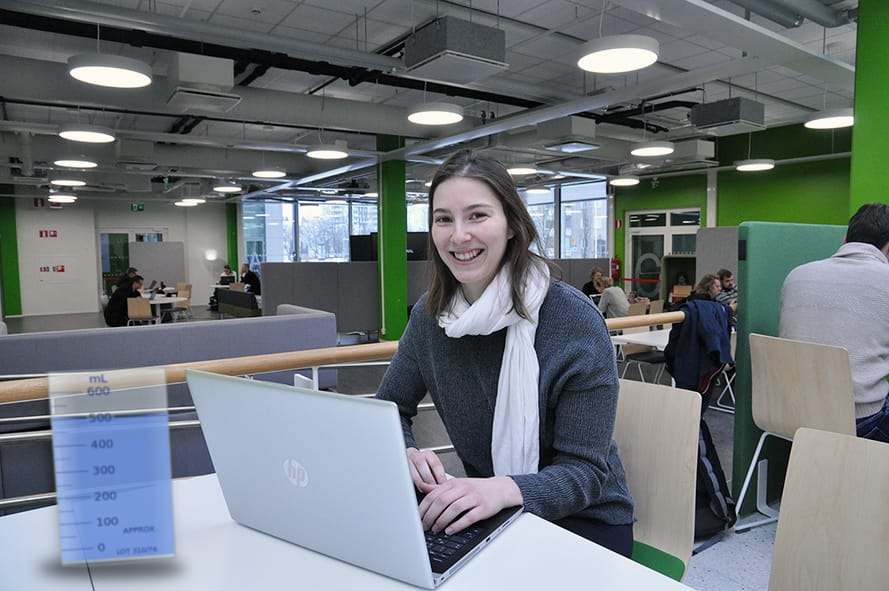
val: 500
